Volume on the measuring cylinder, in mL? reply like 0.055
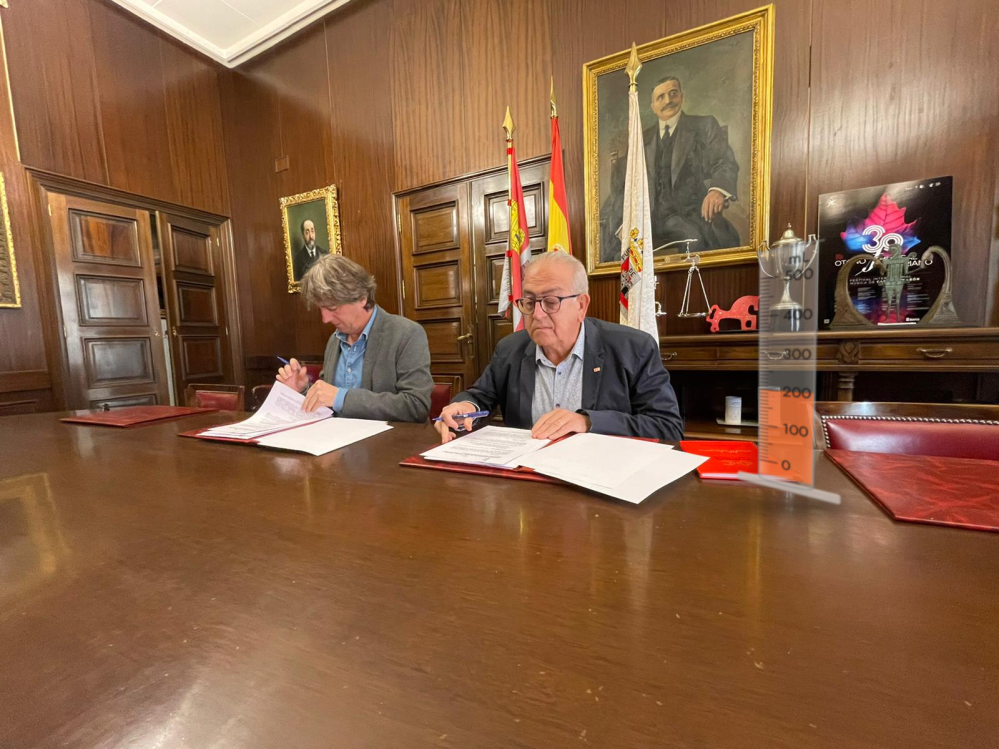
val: 200
